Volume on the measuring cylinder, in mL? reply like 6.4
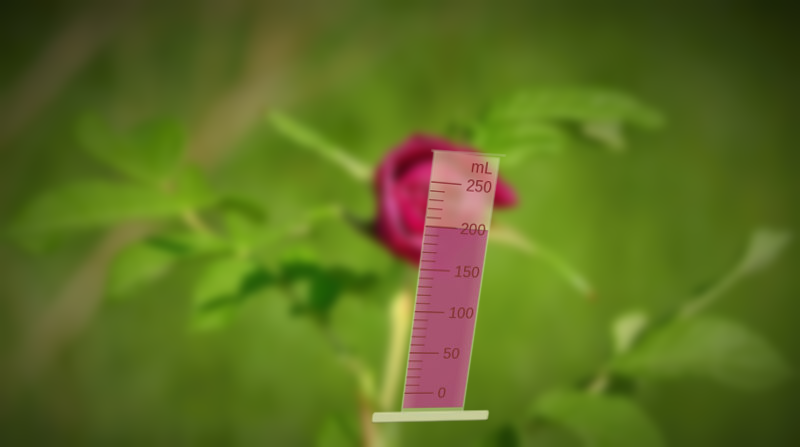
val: 200
